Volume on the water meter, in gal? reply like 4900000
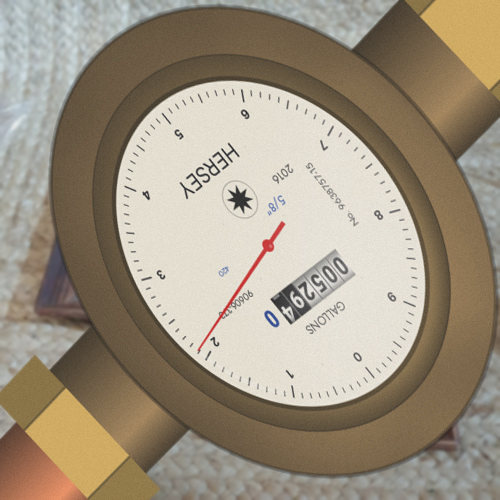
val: 52942.1
